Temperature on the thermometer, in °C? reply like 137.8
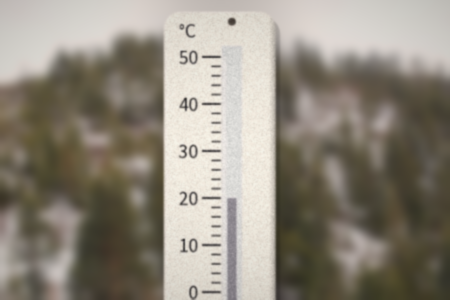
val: 20
